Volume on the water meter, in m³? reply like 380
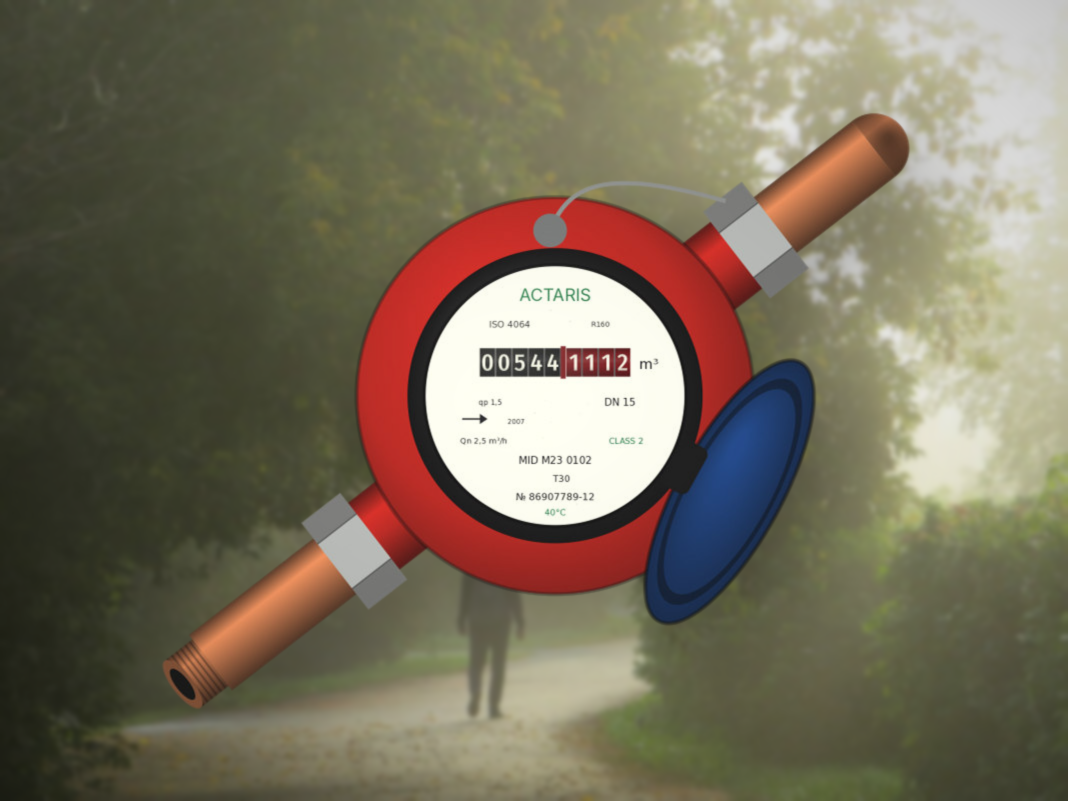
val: 544.1112
